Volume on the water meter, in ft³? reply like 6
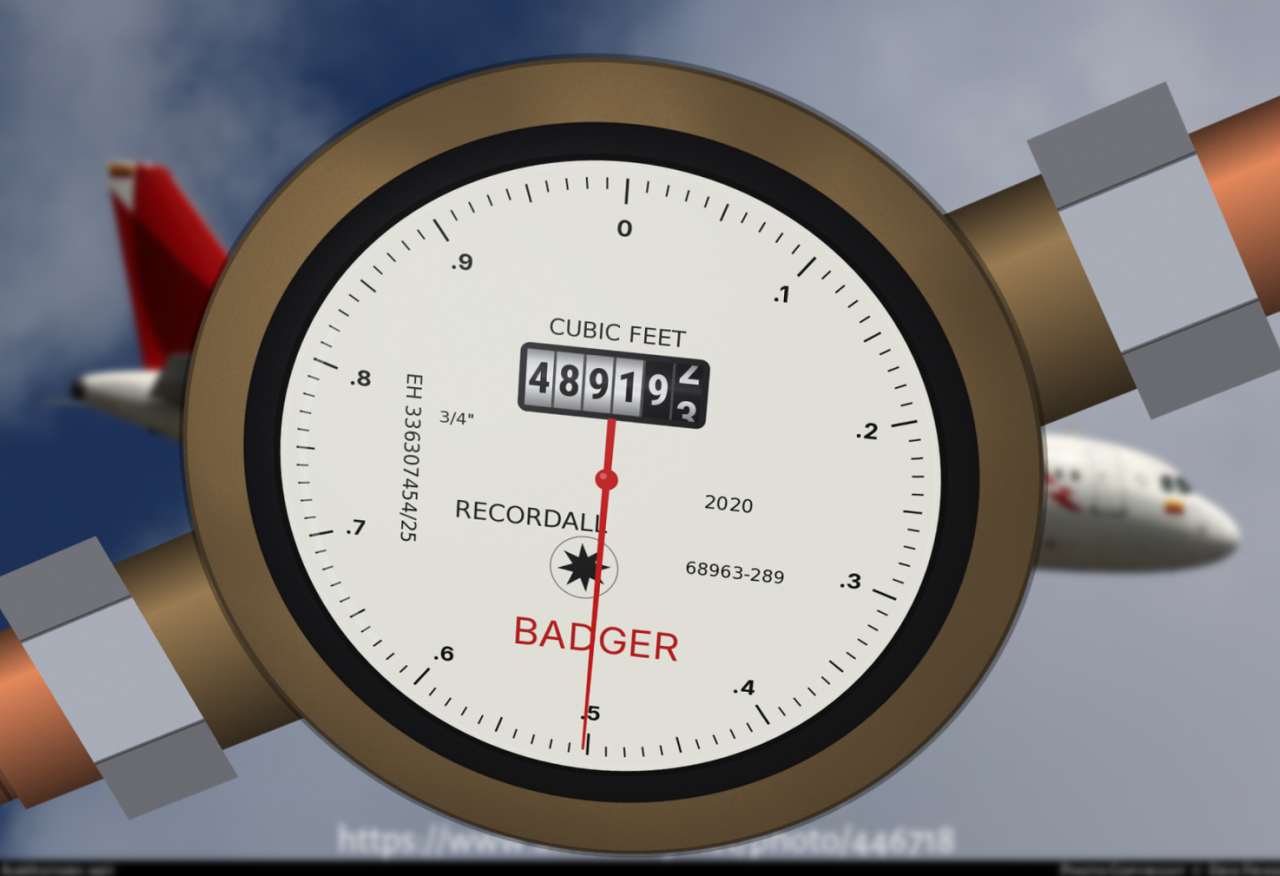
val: 489192.50
